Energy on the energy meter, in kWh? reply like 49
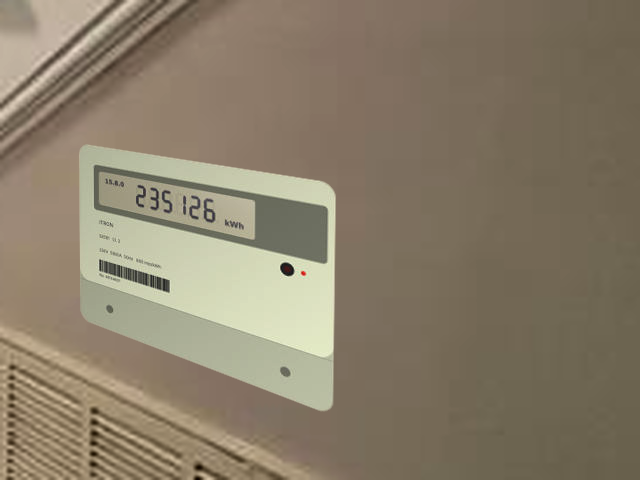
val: 235126
